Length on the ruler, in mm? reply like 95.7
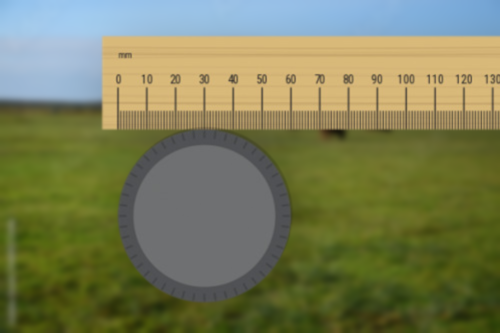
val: 60
